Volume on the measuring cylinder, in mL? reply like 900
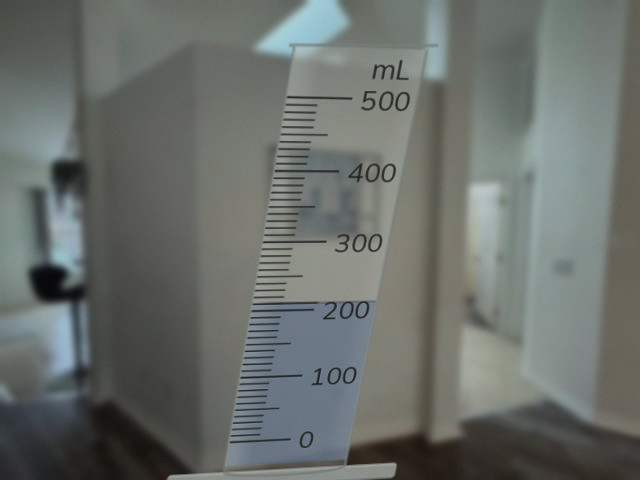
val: 210
